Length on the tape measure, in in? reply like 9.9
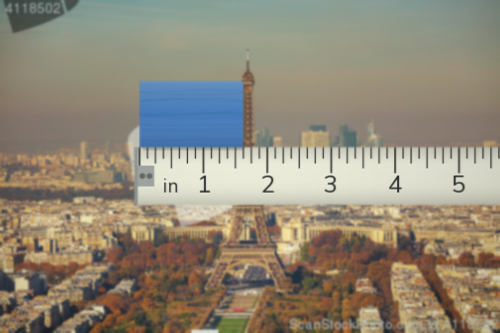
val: 1.625
